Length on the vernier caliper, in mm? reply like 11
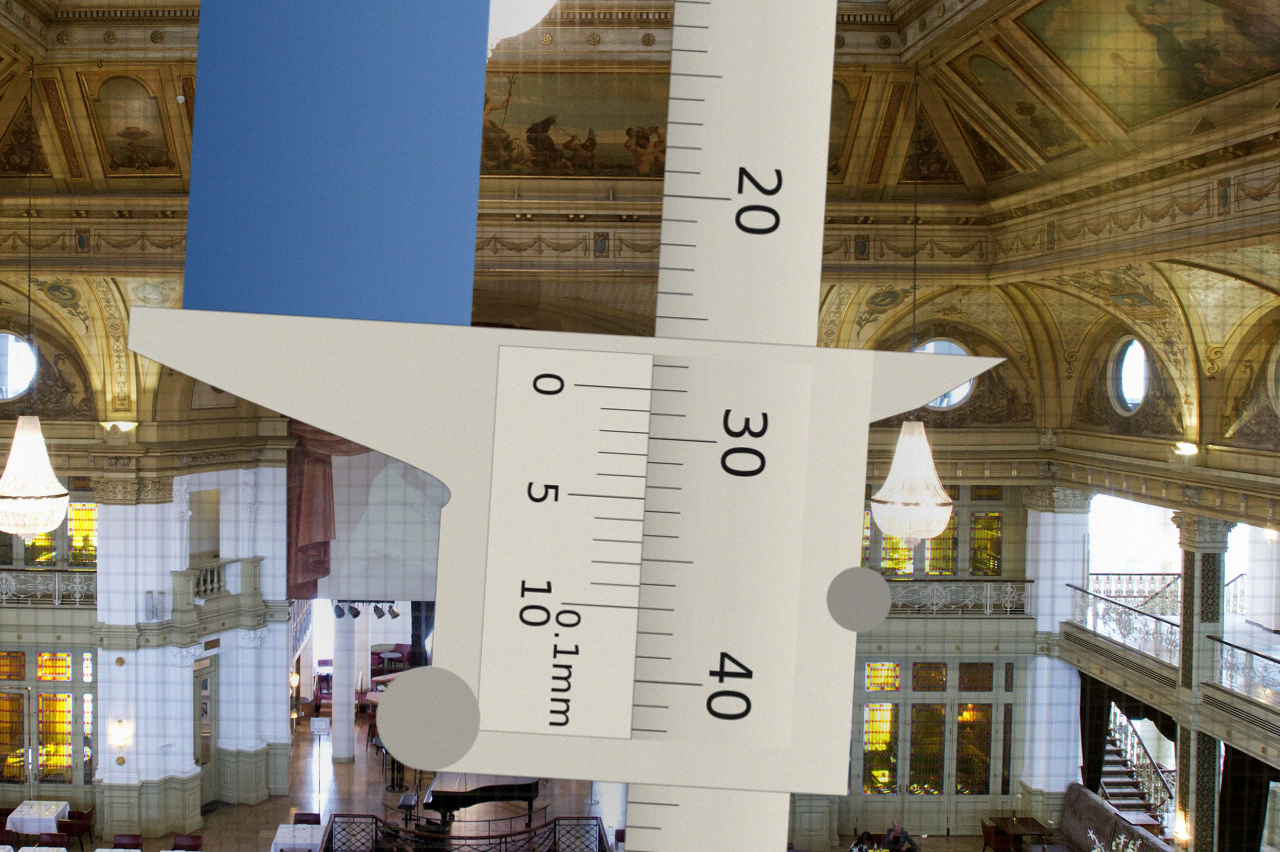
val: 28.0
